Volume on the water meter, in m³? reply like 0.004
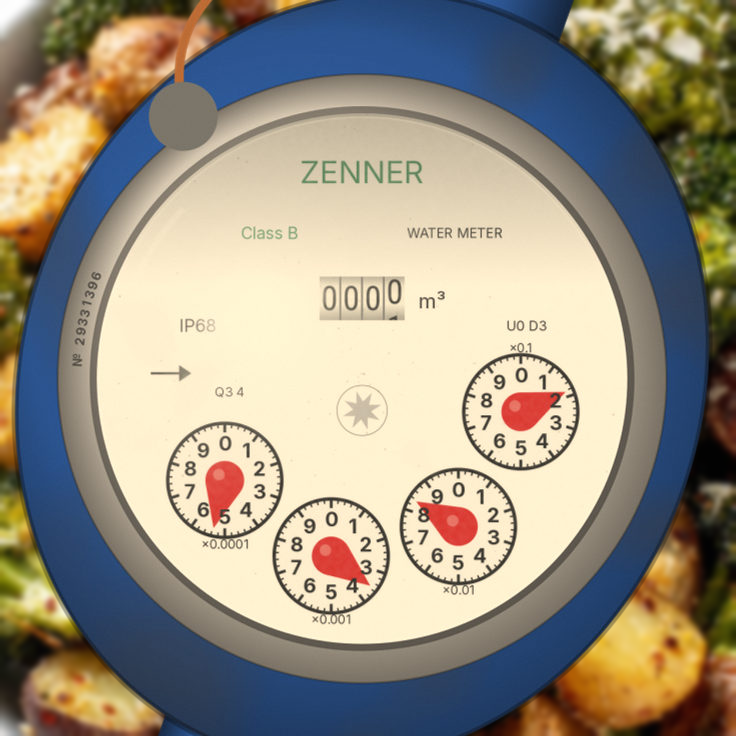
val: 0.1835
